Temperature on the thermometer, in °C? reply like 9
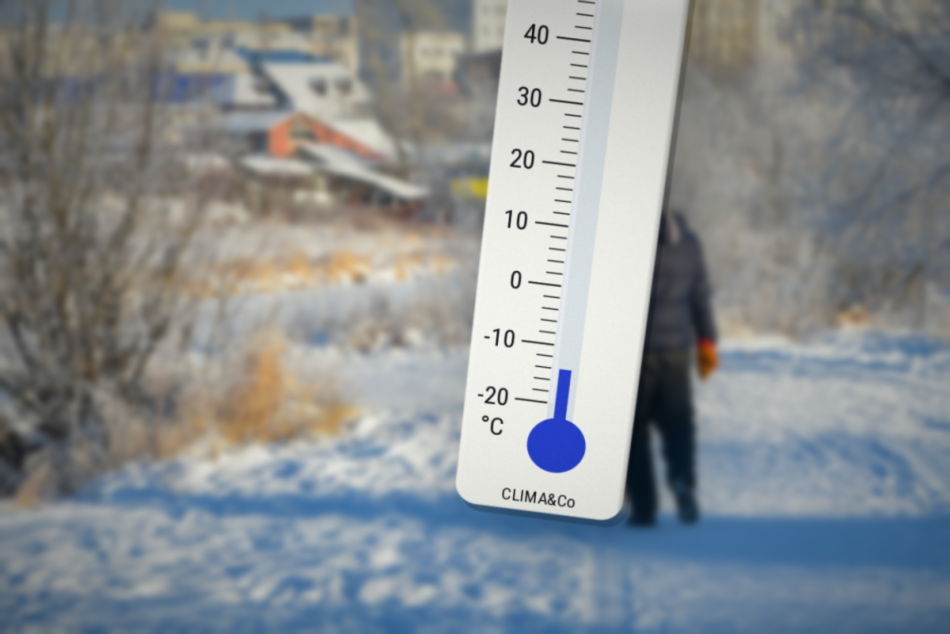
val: -14
